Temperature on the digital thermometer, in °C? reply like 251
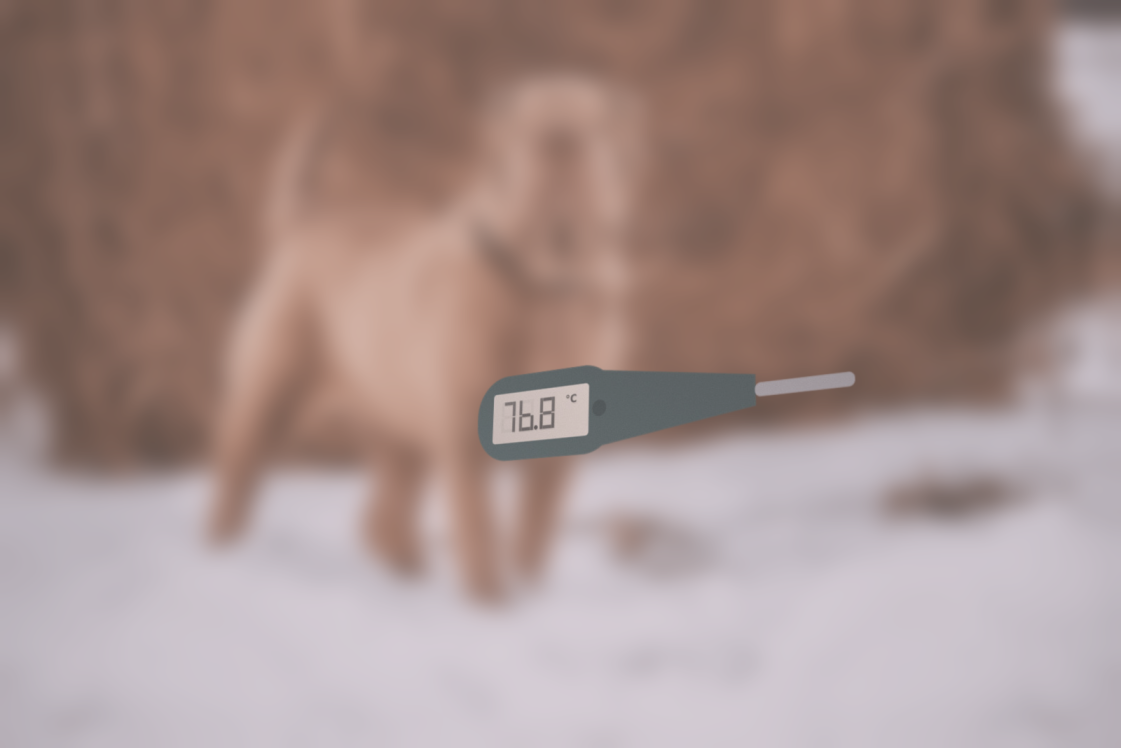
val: 76.8
